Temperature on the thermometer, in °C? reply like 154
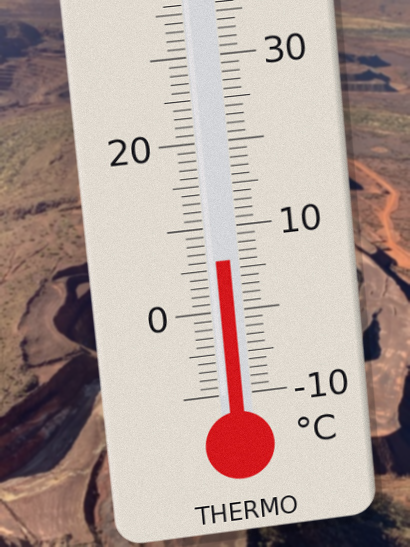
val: 6
